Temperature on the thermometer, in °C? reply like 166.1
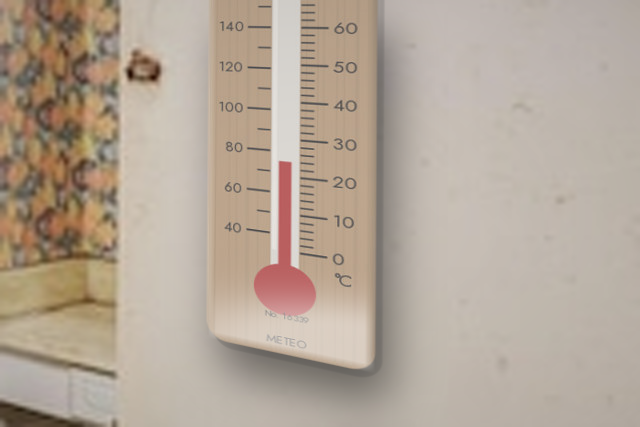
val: 24
